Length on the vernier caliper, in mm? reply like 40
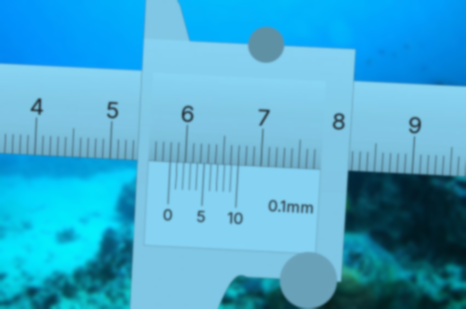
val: 58.0
